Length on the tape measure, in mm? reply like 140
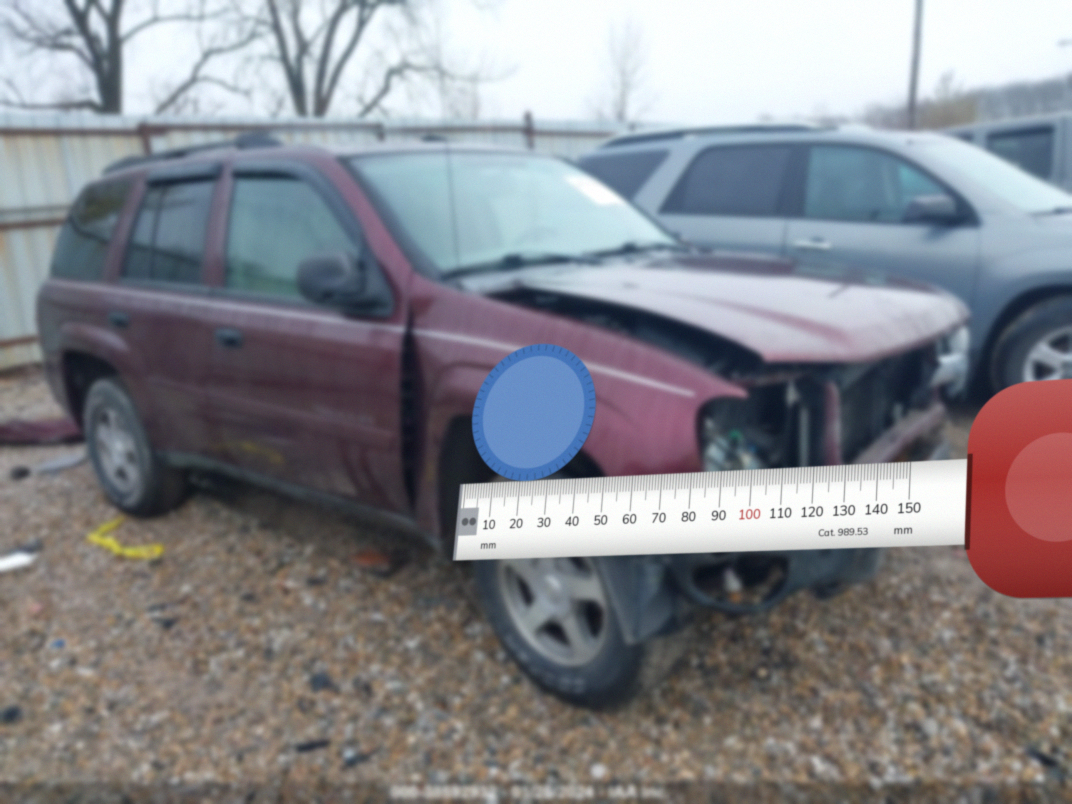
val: 45
